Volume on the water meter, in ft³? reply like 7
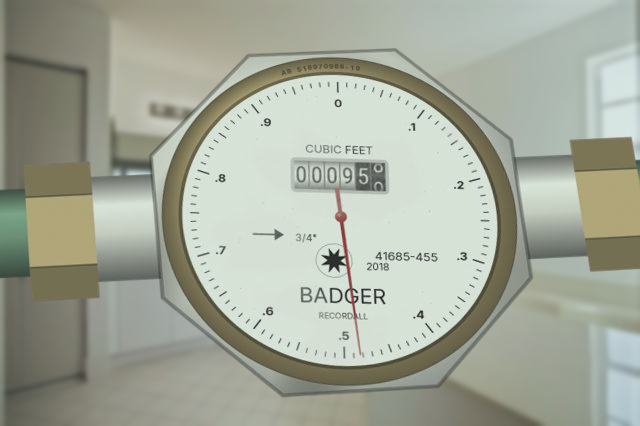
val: 958.48
